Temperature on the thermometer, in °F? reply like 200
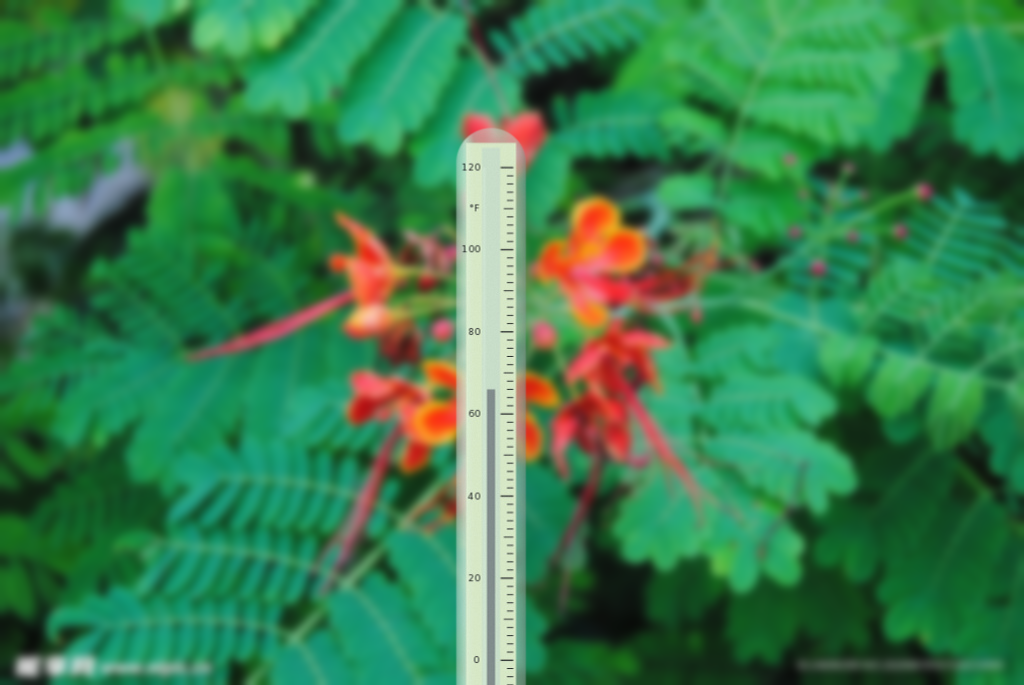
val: 66
